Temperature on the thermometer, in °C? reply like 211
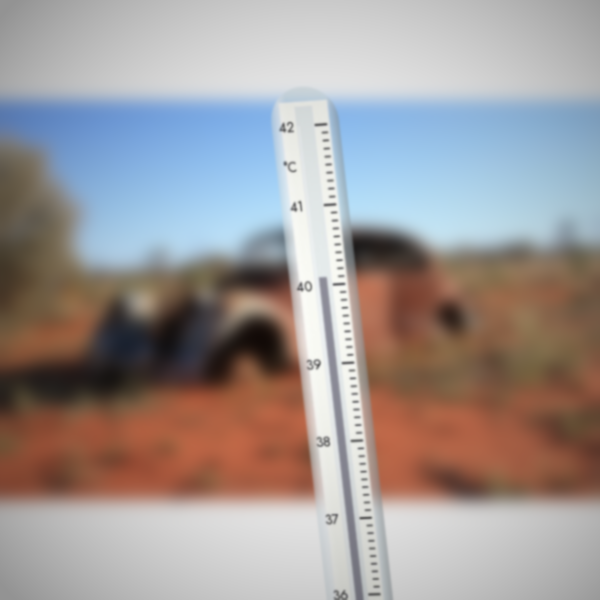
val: 40.1
